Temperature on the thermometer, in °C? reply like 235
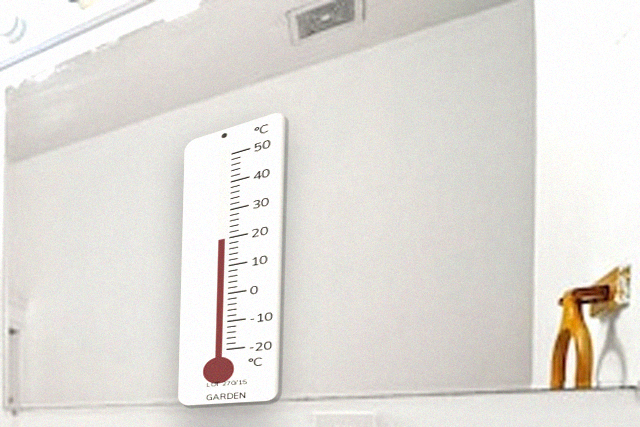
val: 20
